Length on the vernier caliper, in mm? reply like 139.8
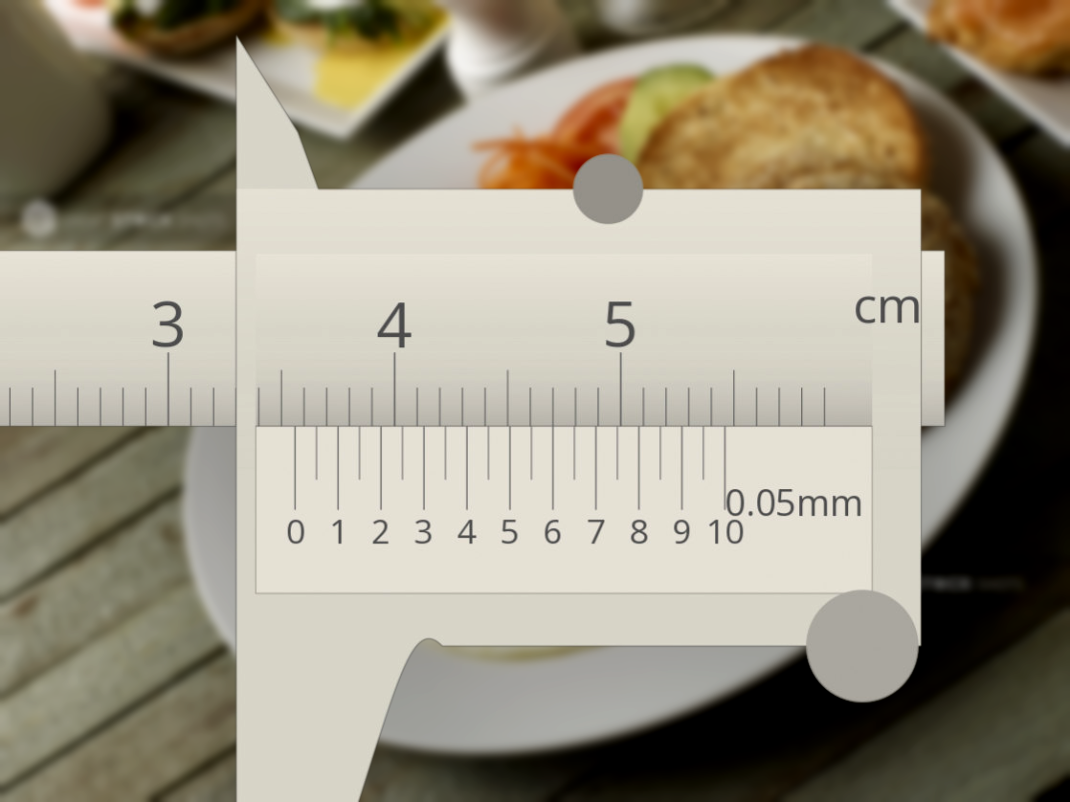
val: 35.60
